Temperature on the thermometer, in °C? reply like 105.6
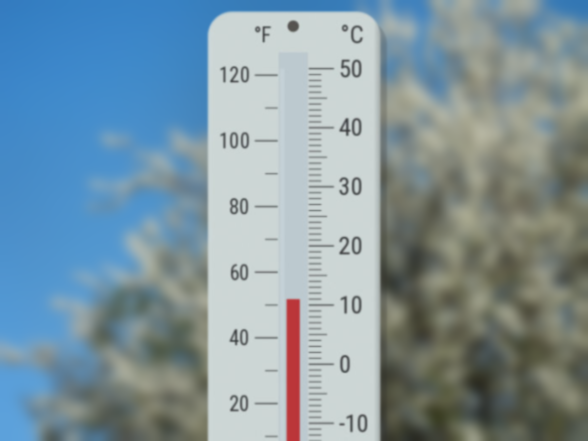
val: 11
